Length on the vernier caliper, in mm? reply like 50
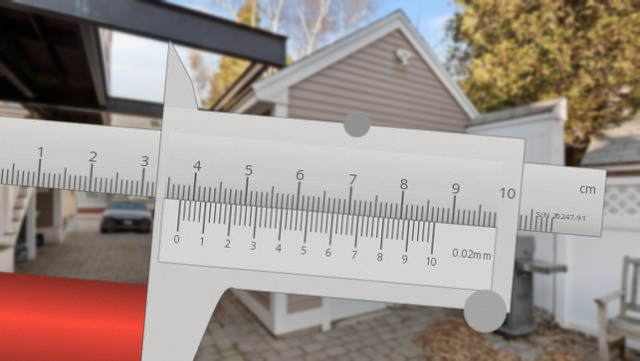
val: 37.5
